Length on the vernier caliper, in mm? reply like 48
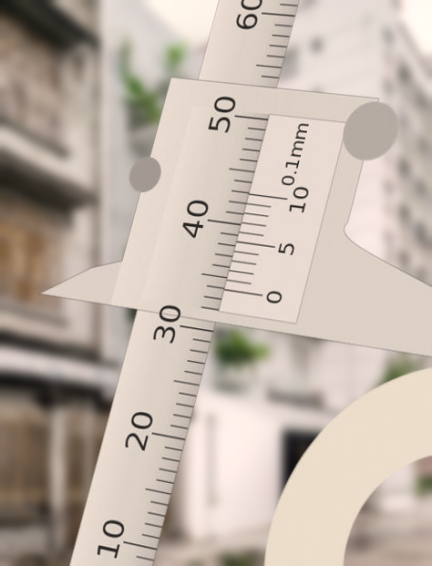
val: 33.9
